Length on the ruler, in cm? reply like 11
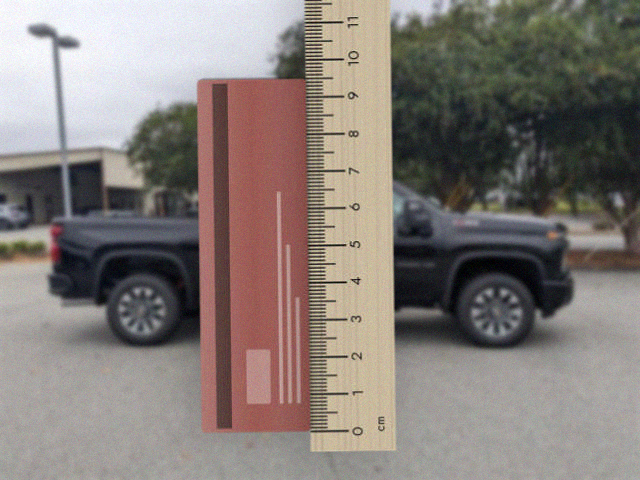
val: 9.5
